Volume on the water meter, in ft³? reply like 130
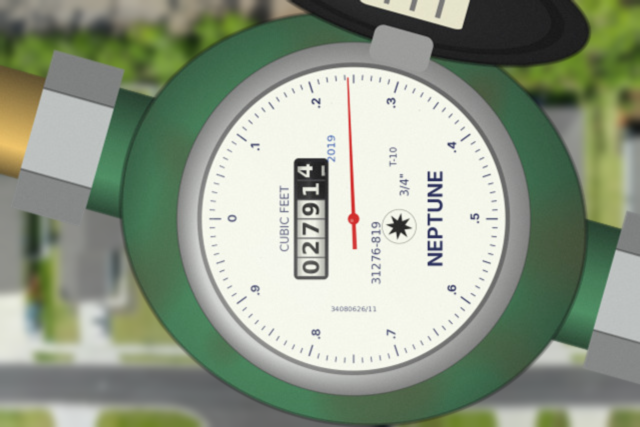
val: 27914.24
